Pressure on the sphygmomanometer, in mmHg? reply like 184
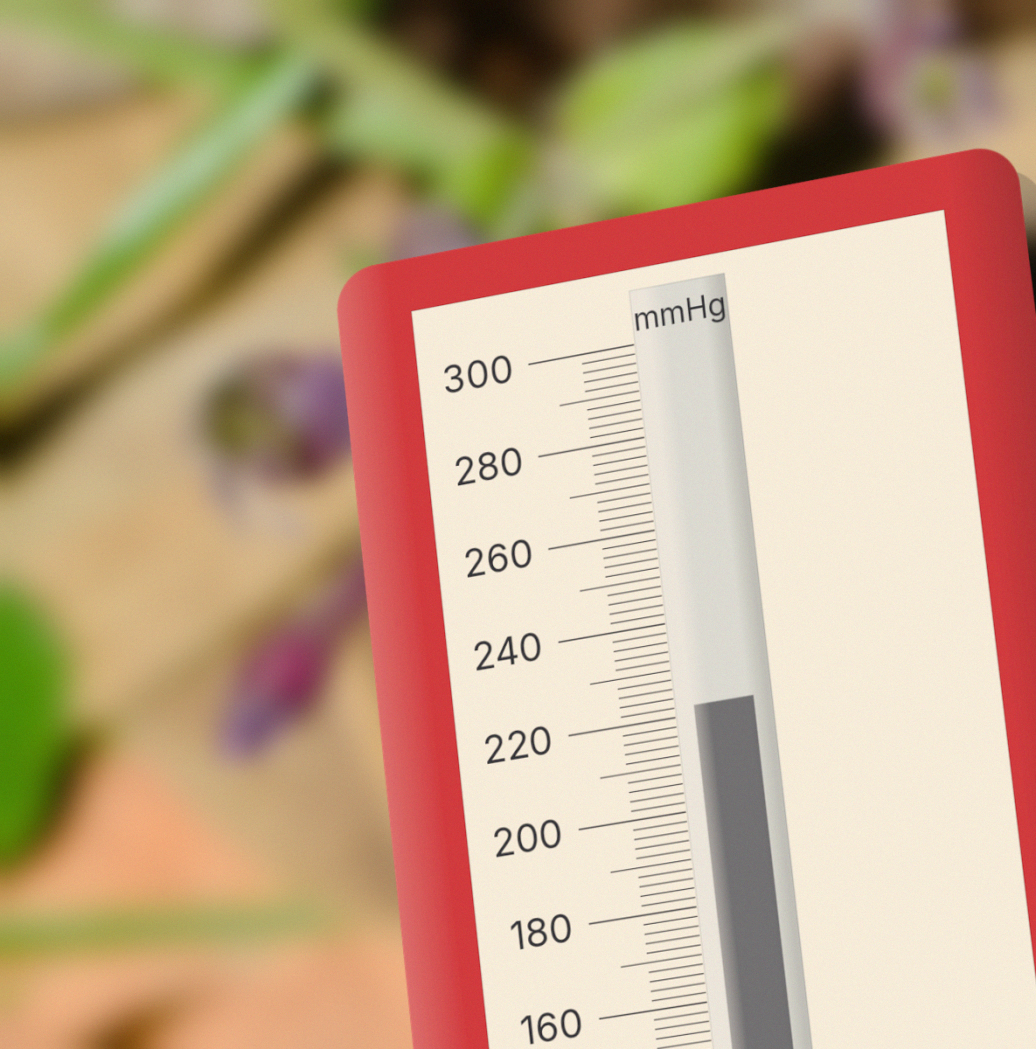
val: 222
